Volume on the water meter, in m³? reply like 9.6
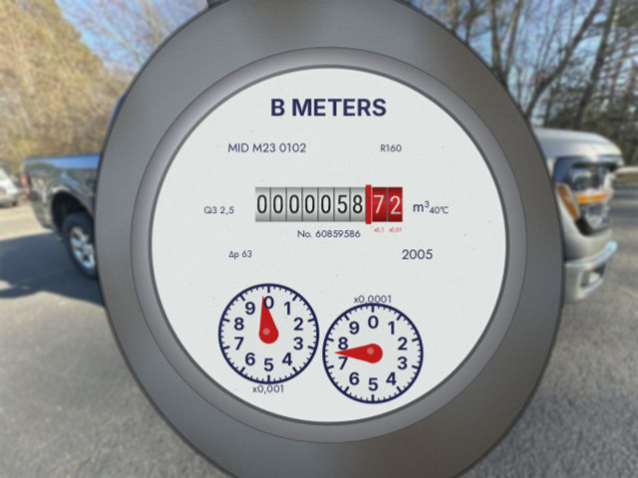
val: 58.7197
